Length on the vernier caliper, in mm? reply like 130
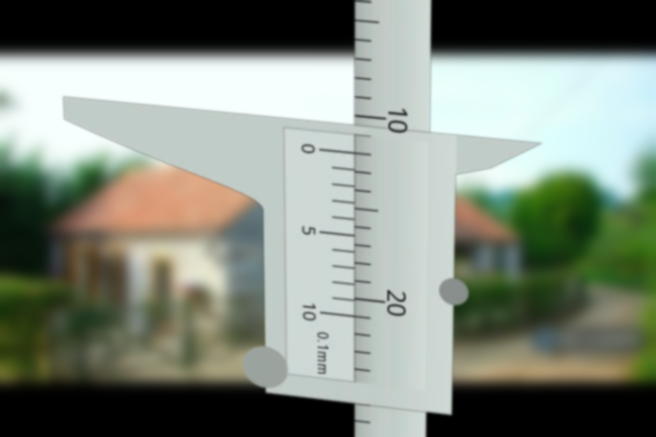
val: 12.0
